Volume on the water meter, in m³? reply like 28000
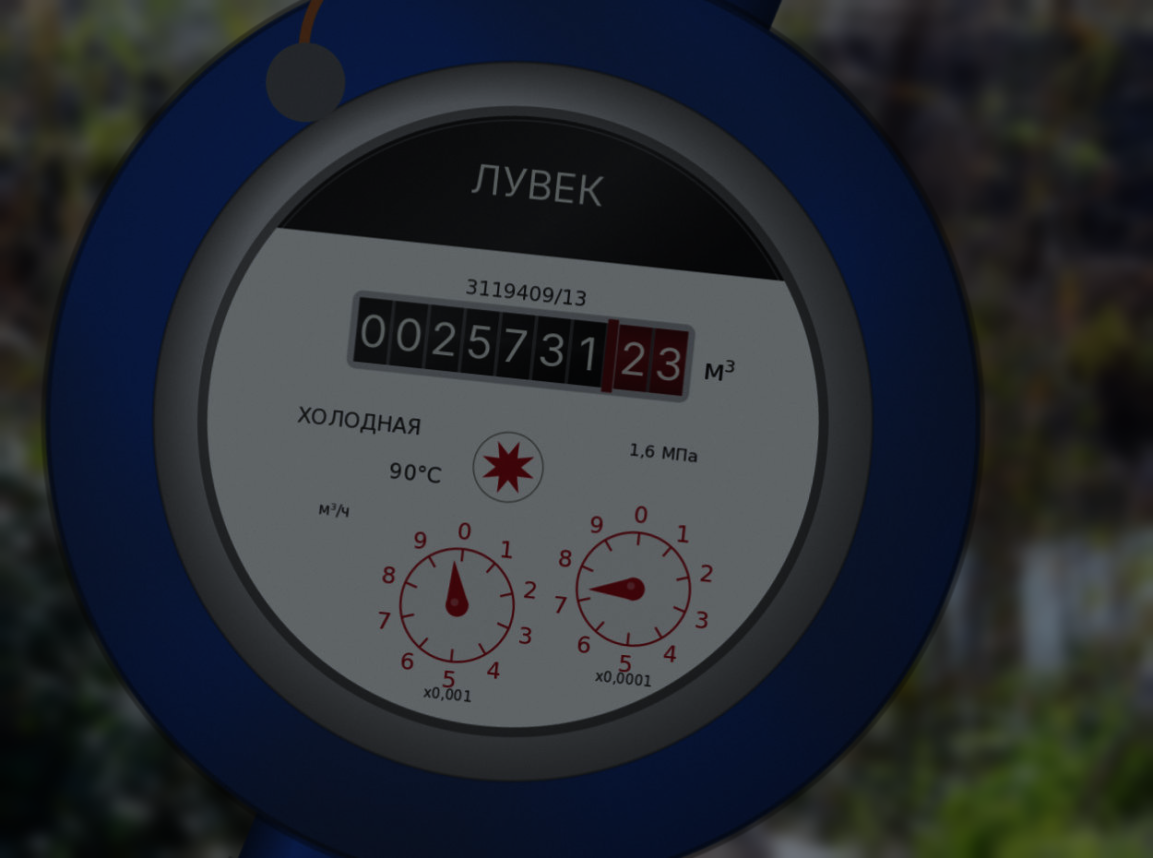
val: 25731.2297
